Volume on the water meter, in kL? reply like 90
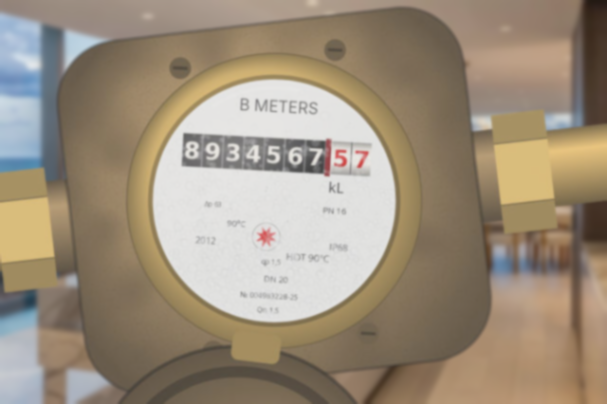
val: 8934567.57
